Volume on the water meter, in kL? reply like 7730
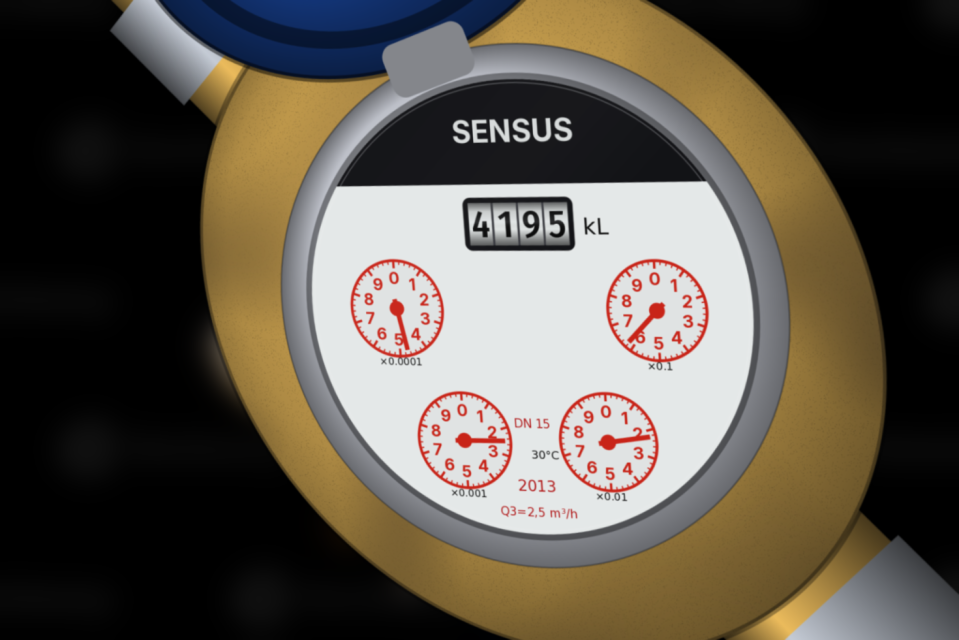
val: 4195.6224
